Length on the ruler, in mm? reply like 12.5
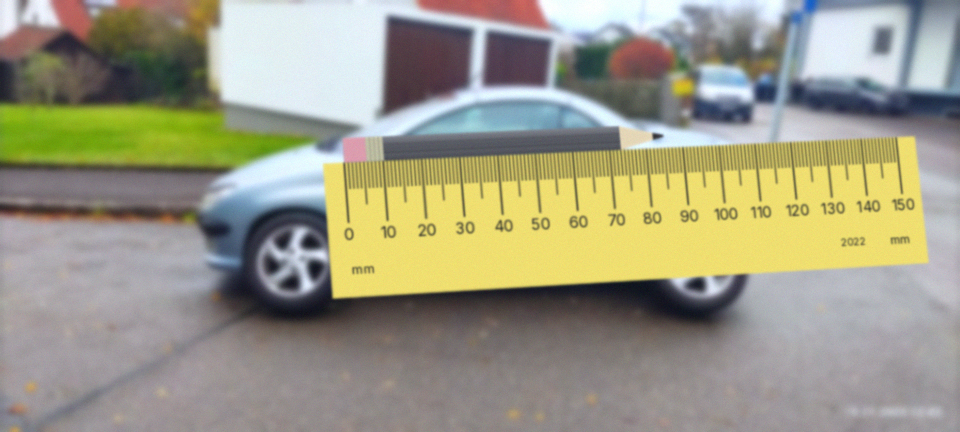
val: 85
